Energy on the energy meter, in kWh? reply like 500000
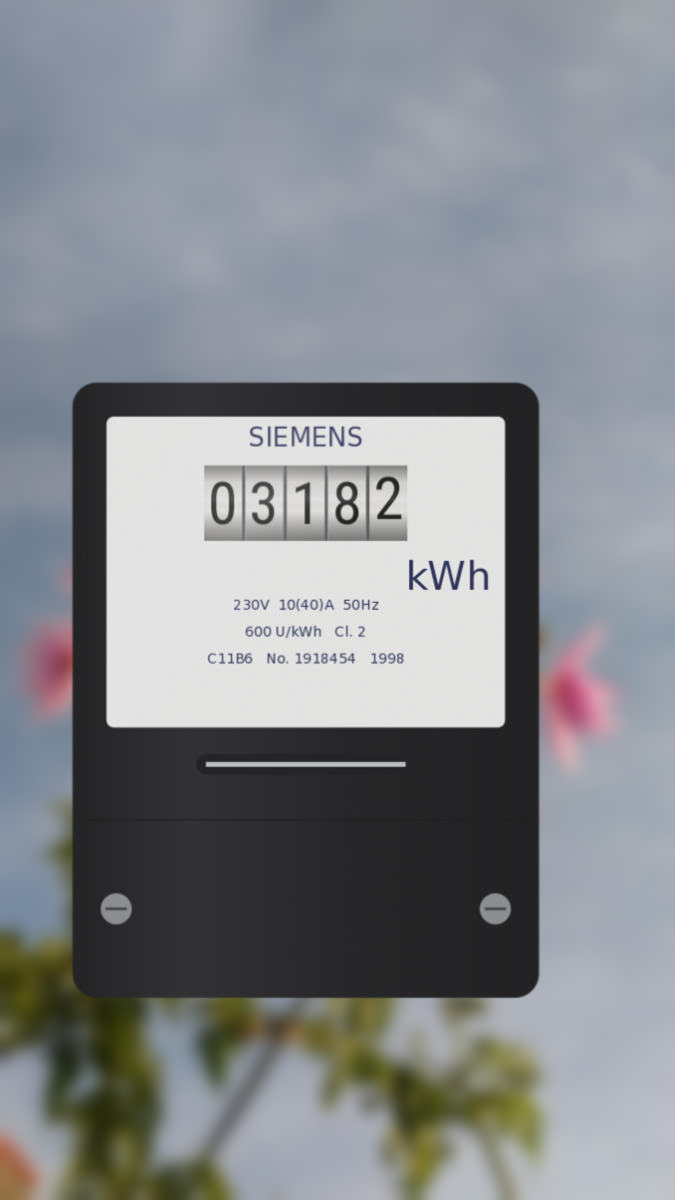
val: 3182
